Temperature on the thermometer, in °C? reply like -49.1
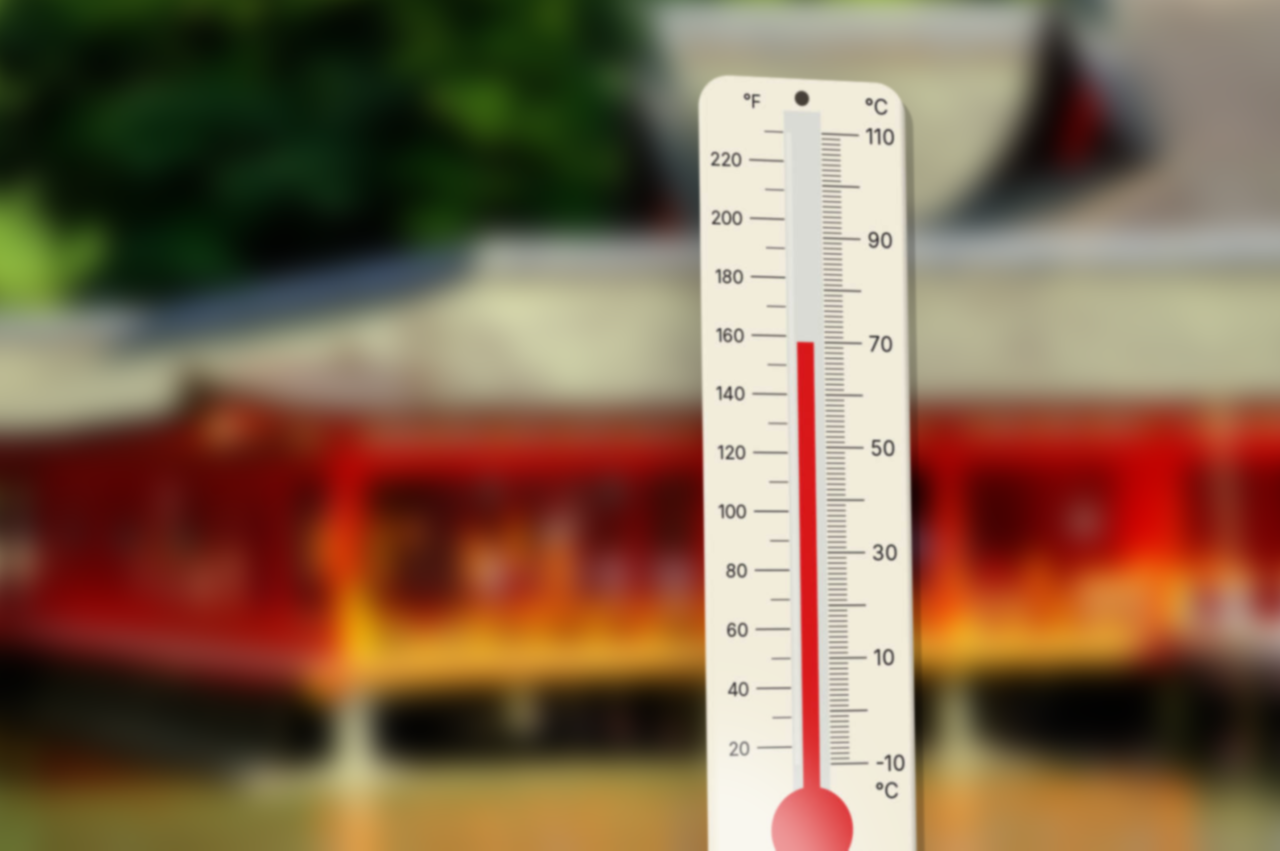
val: 70
